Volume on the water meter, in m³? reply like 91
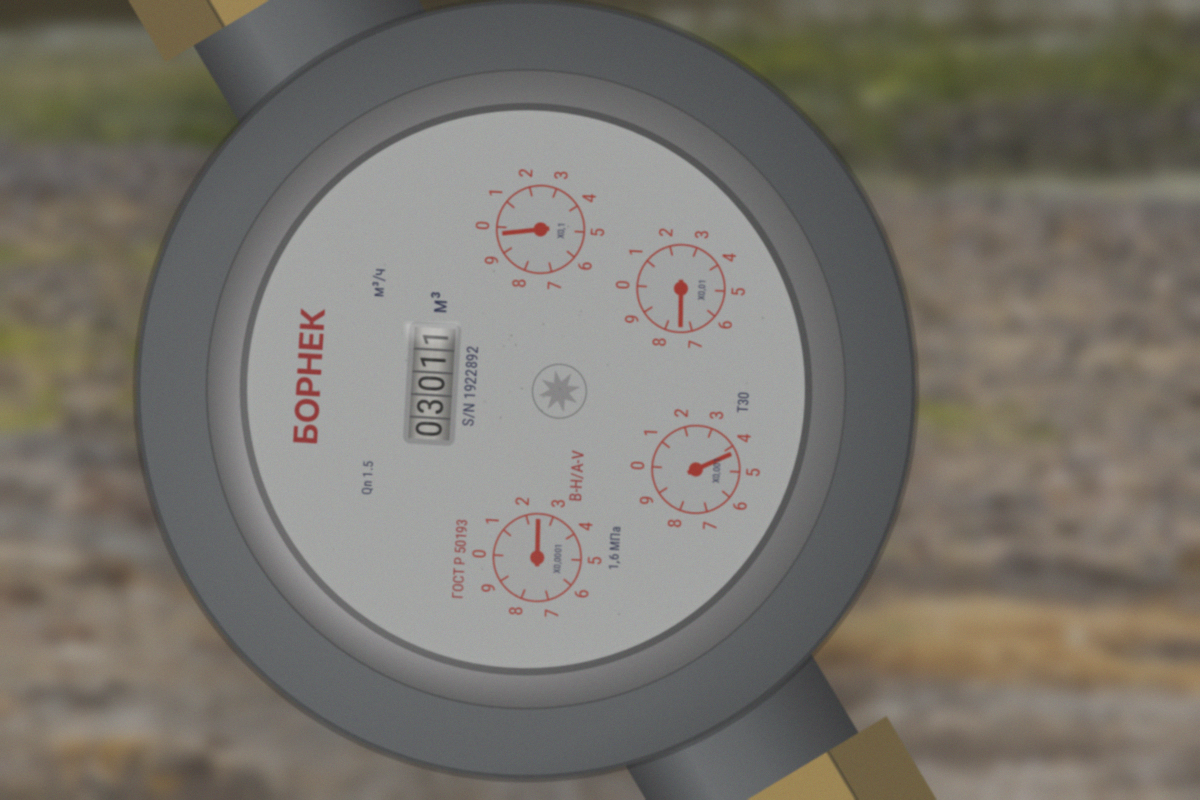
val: 3010.9742
